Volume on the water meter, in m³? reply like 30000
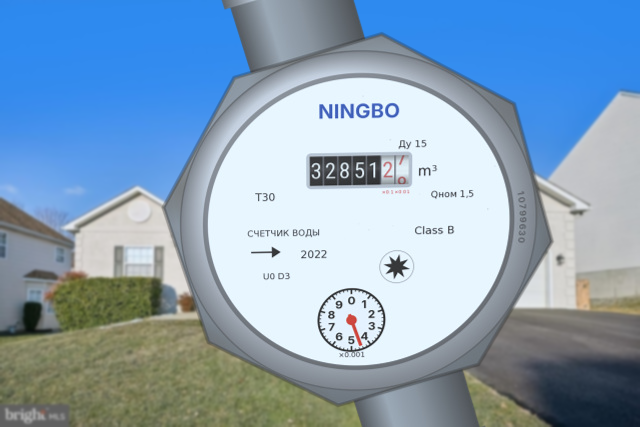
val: 32851.274
